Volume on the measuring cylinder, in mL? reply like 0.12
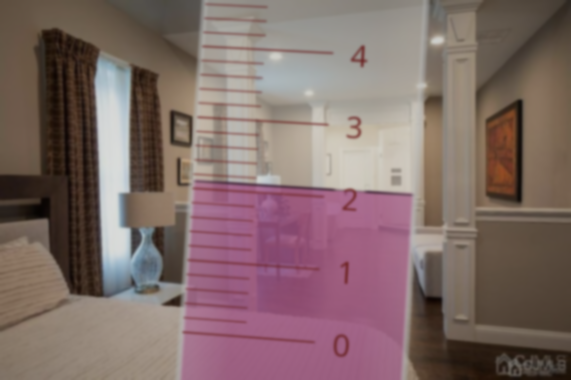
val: 2.1
